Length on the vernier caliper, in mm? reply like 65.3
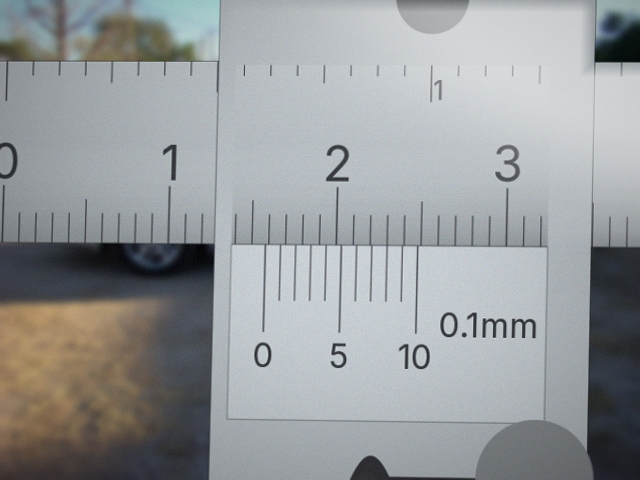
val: 15.8
